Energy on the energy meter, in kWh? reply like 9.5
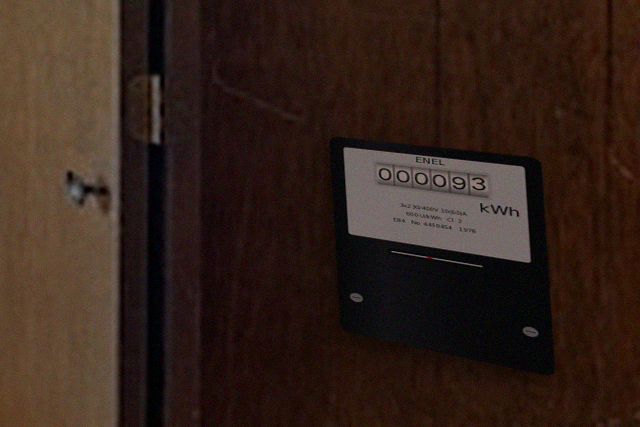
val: 93
